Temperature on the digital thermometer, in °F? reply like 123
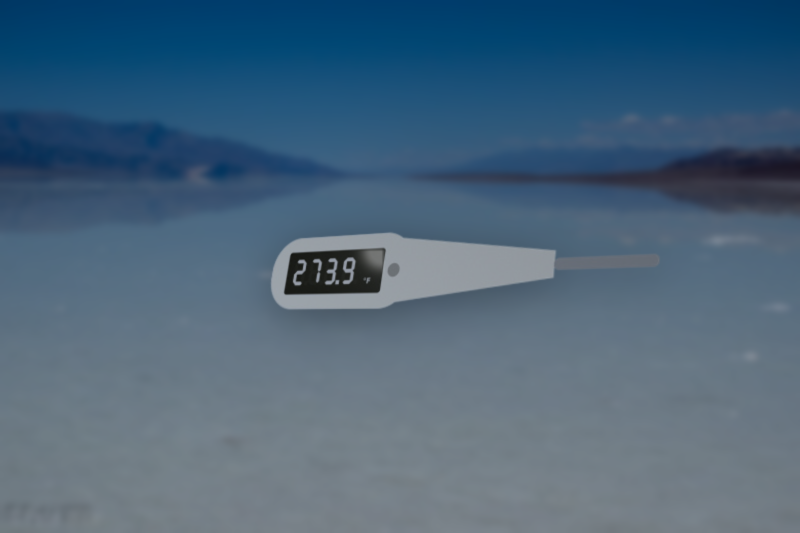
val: 273.9
